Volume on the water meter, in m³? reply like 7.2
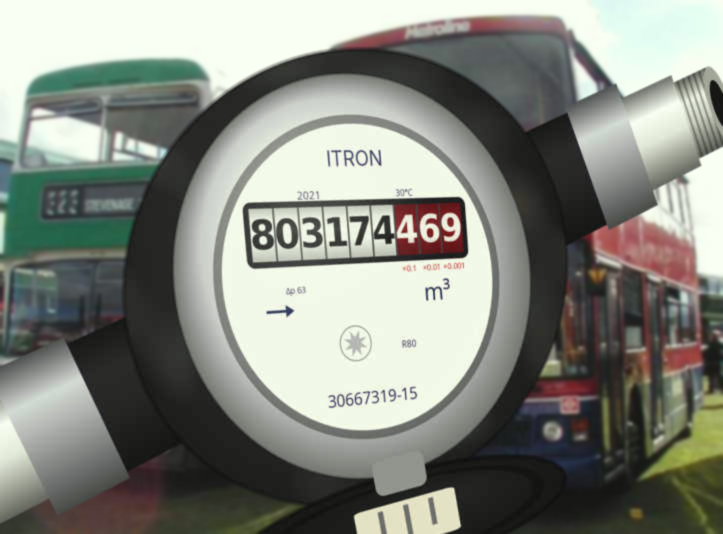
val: 803174.469
